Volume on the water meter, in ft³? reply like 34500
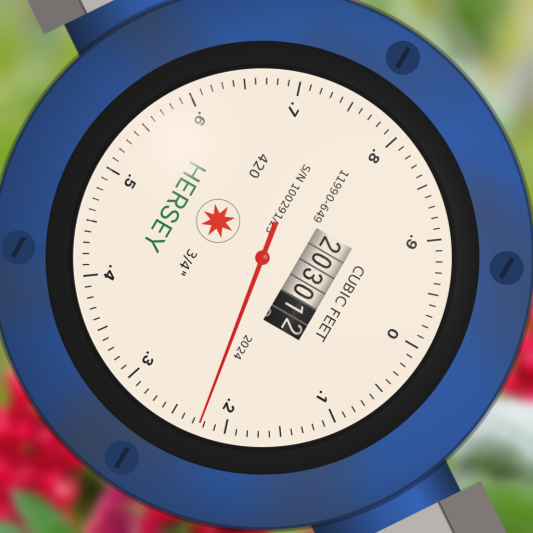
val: 203012.22
